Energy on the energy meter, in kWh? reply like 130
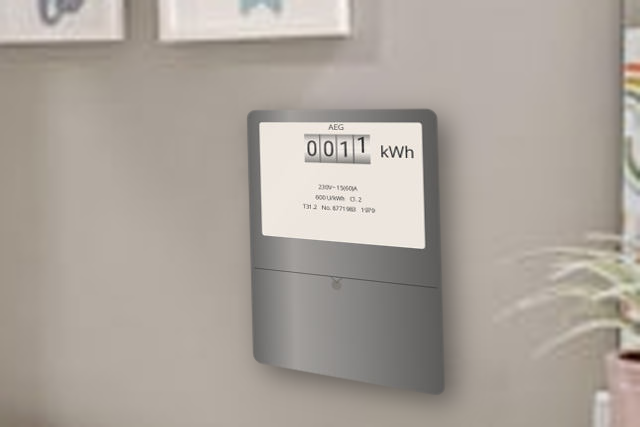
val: 11
